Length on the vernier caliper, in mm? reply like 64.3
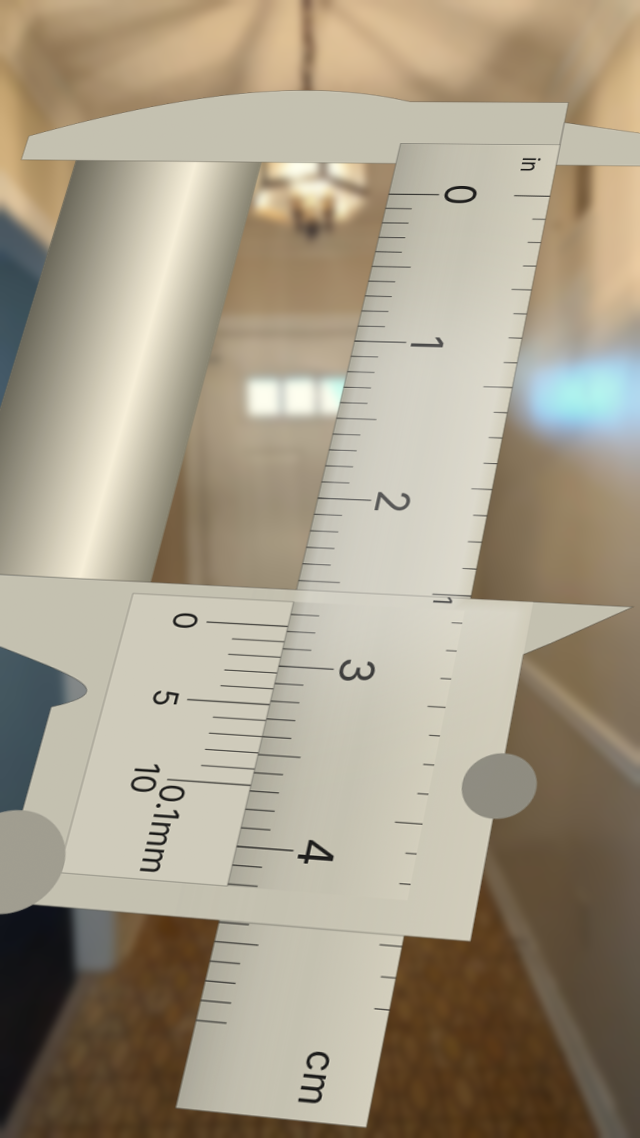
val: 27.7
